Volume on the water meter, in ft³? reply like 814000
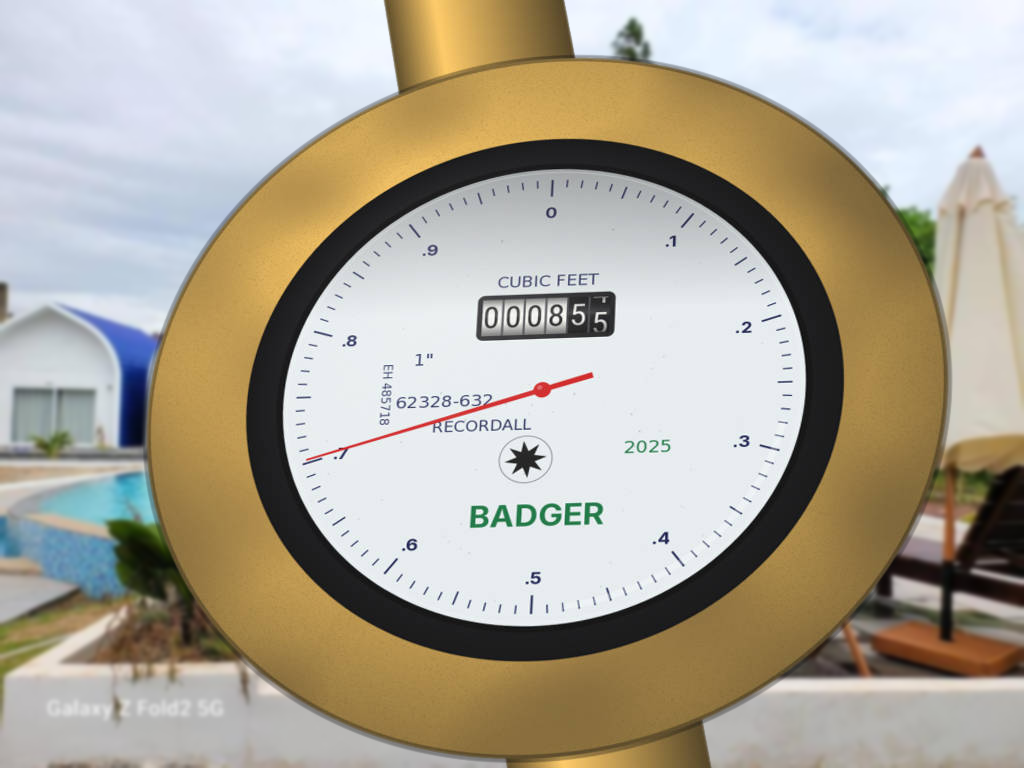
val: 854.70
